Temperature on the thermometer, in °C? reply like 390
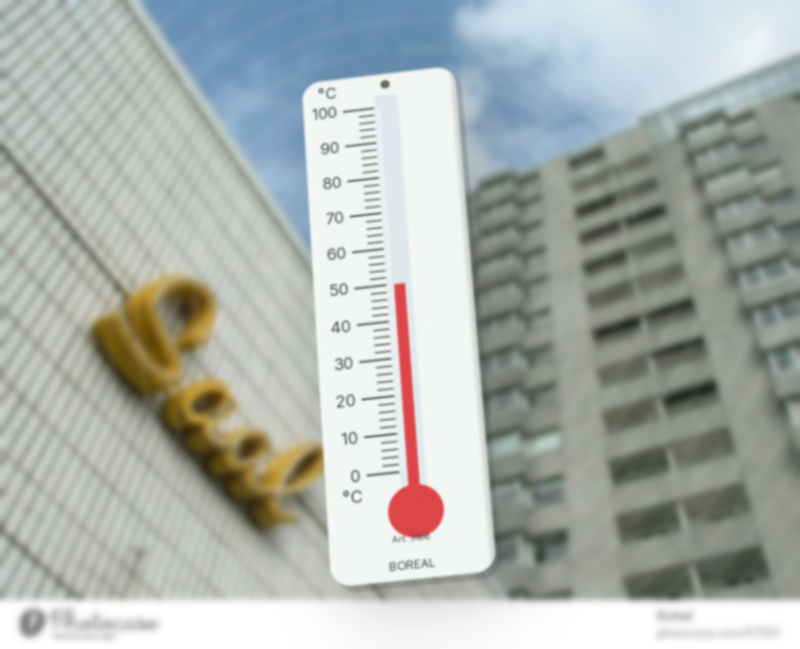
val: 50
